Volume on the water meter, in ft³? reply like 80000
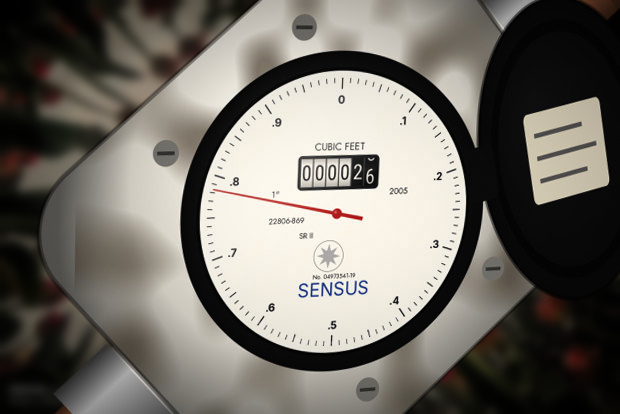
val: 25.78
